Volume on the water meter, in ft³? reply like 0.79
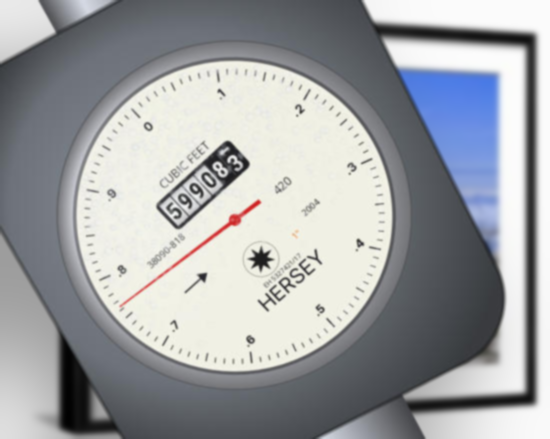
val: 599082.76
